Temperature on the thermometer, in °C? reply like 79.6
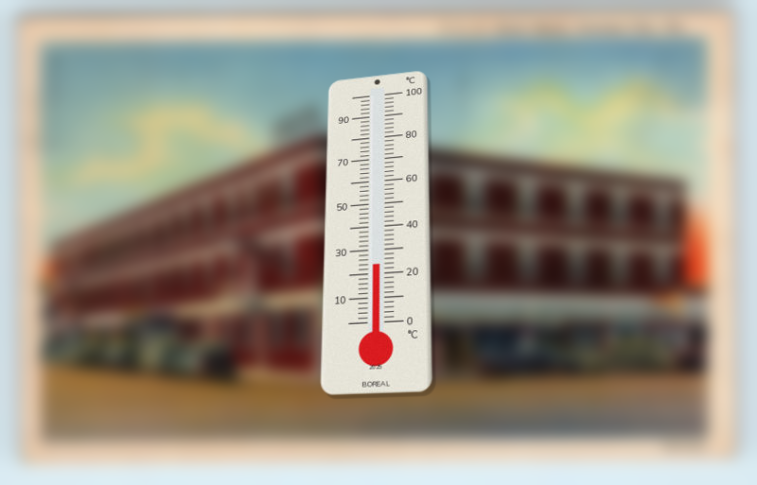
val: 24
